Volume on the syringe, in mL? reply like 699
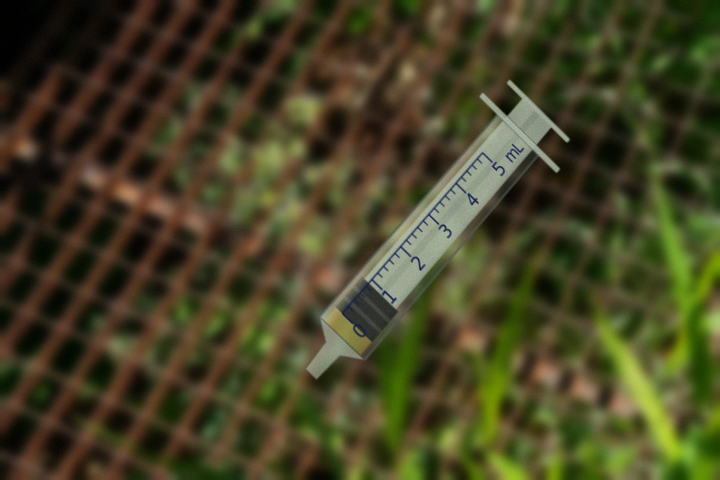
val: 0
